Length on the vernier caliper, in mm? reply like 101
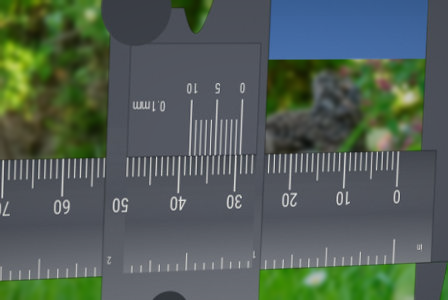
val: 29.2
